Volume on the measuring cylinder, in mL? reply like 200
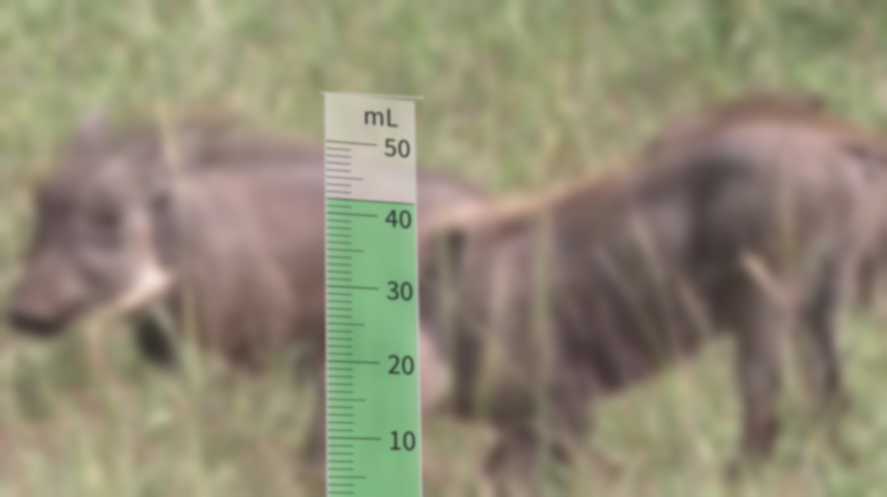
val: 42
